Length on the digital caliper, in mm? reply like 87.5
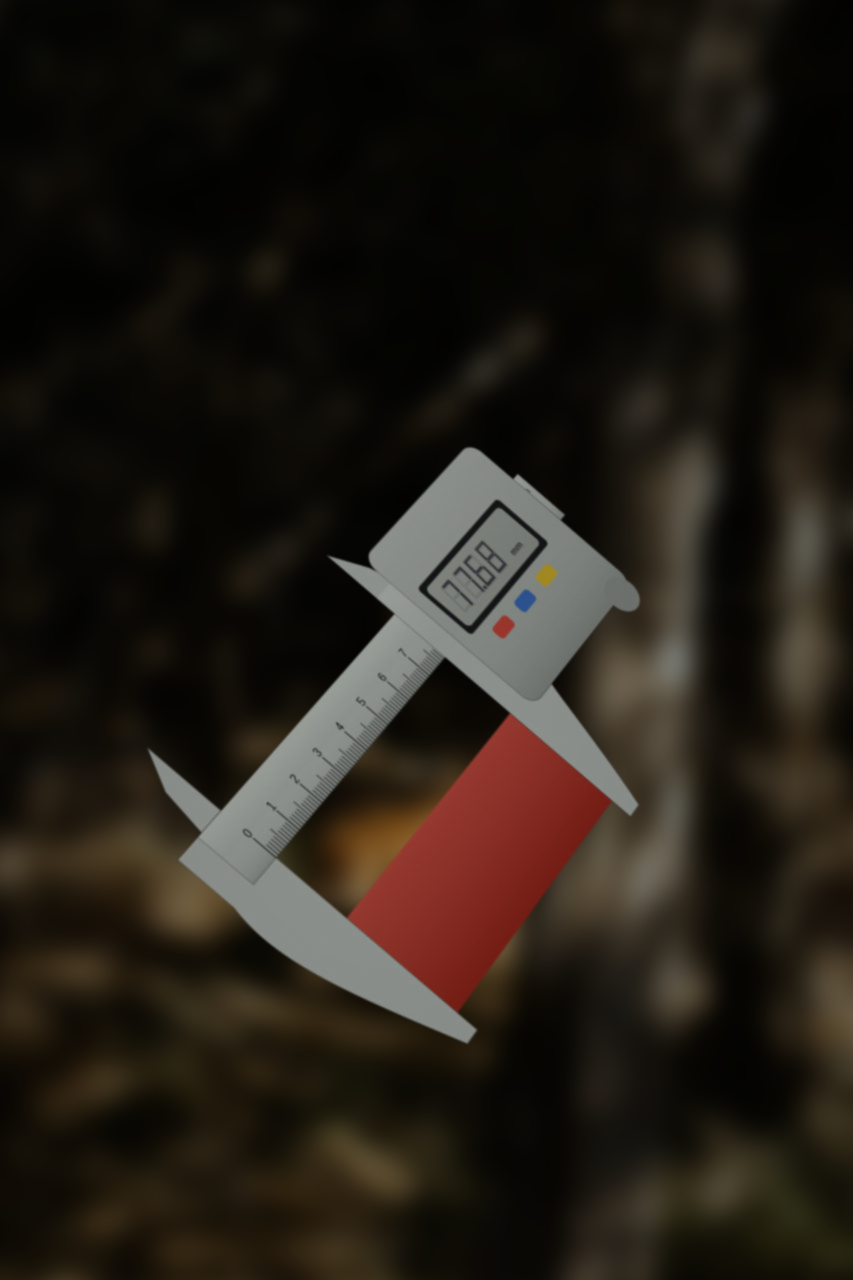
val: 77.68
